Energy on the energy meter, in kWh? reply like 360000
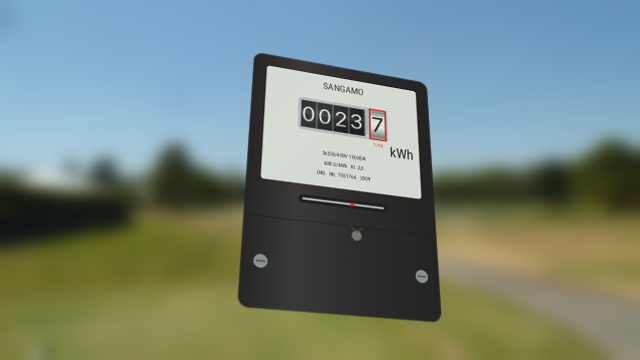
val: 23.7
